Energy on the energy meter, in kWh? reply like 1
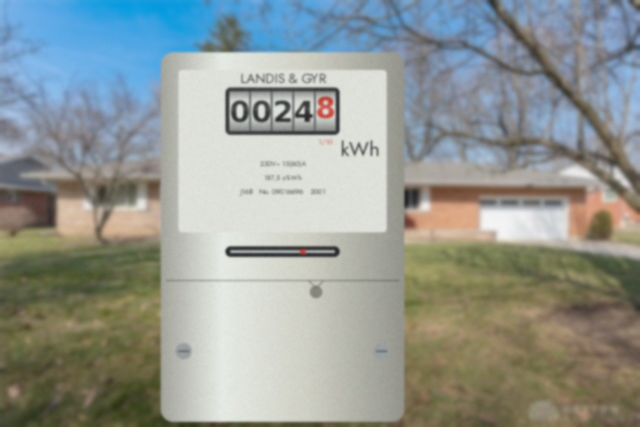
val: 24.8
